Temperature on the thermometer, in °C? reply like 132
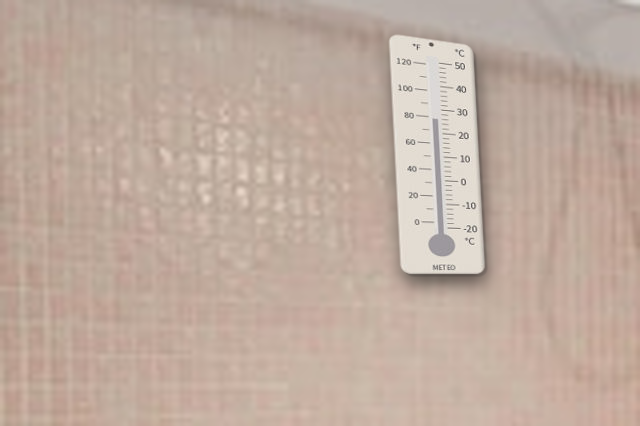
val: 26
